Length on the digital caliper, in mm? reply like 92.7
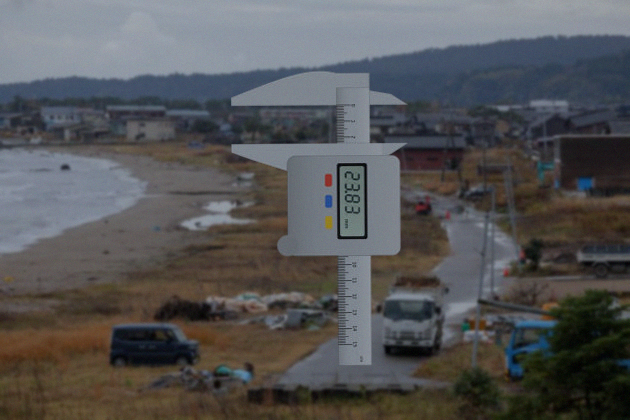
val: 23.83
